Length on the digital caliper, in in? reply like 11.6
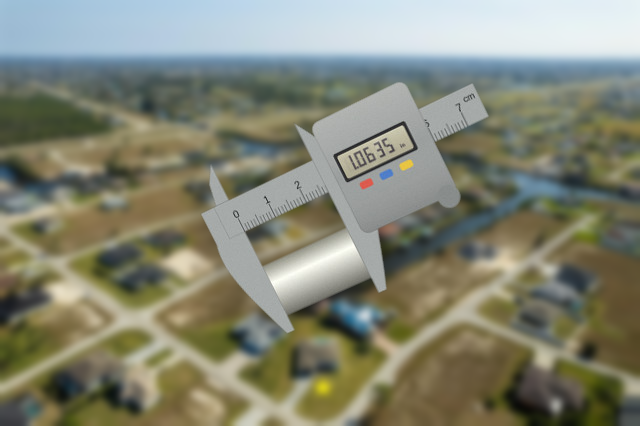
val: 1.0635
